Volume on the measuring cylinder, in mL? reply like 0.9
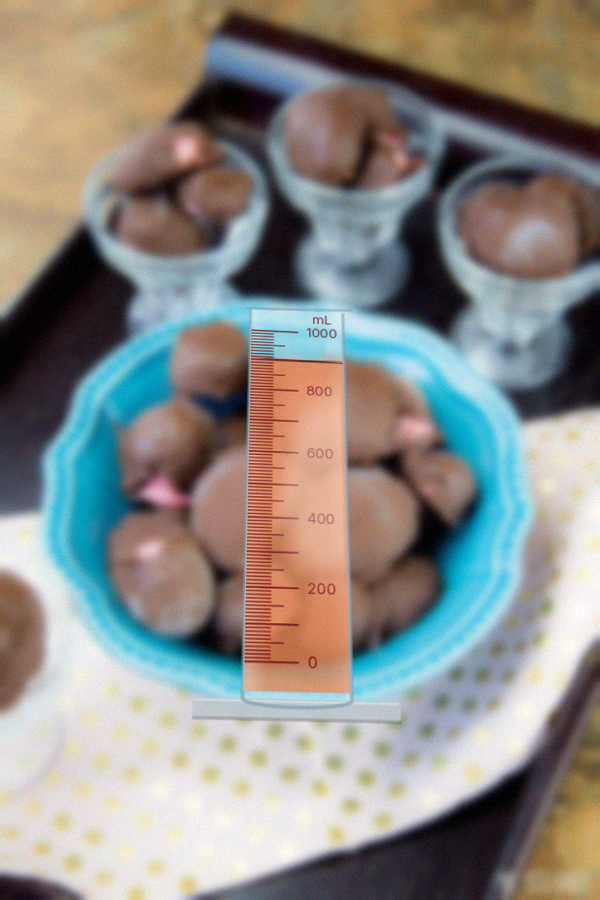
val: 900
